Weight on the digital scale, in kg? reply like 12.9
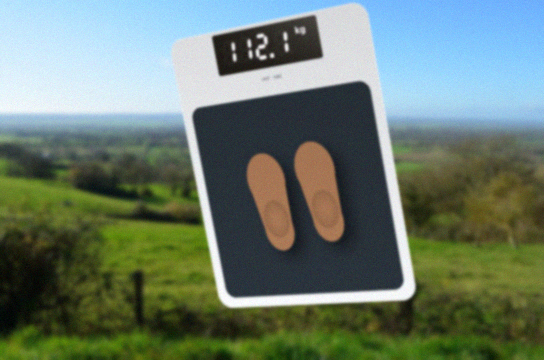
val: 112.1
